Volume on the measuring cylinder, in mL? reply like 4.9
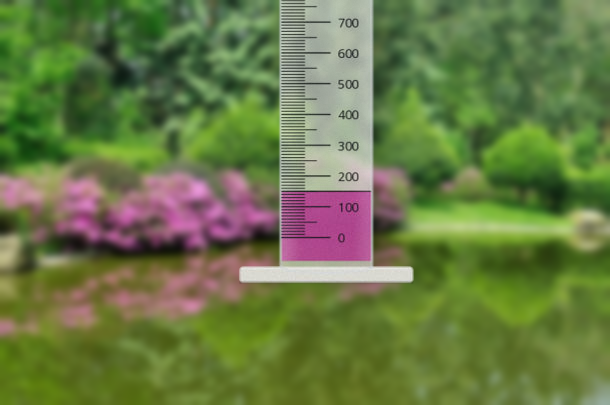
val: 150
